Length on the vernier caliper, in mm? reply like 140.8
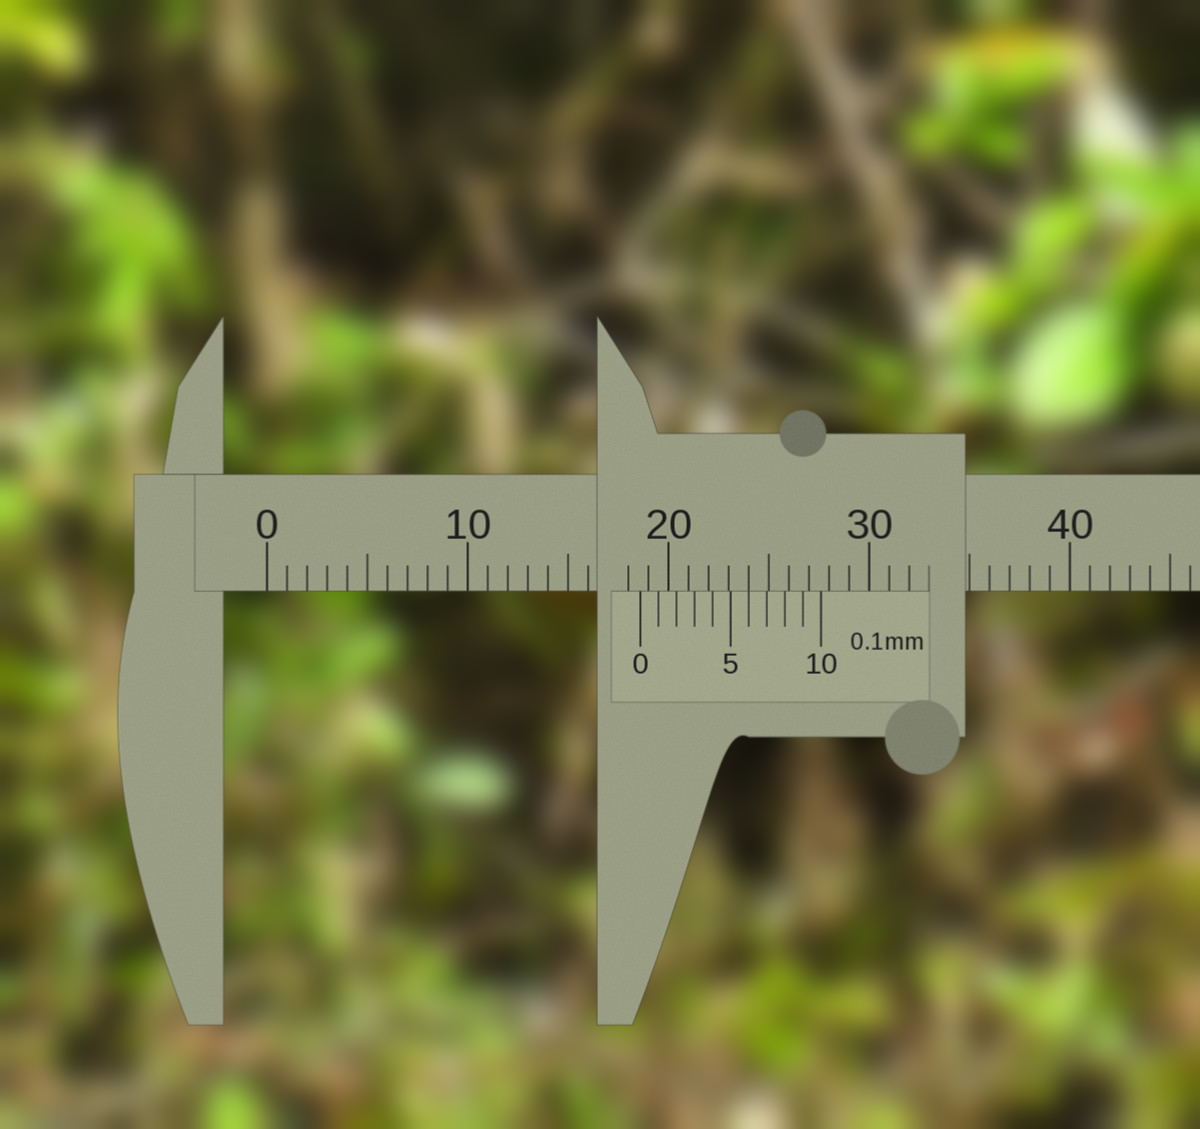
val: 18.6
